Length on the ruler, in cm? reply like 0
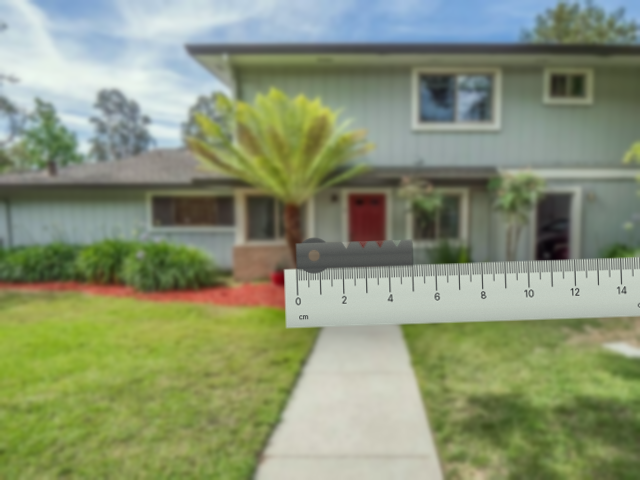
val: 5
